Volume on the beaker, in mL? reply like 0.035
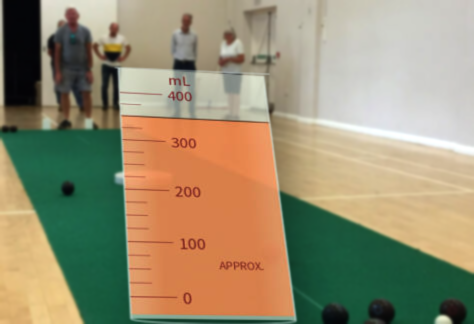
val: 350
